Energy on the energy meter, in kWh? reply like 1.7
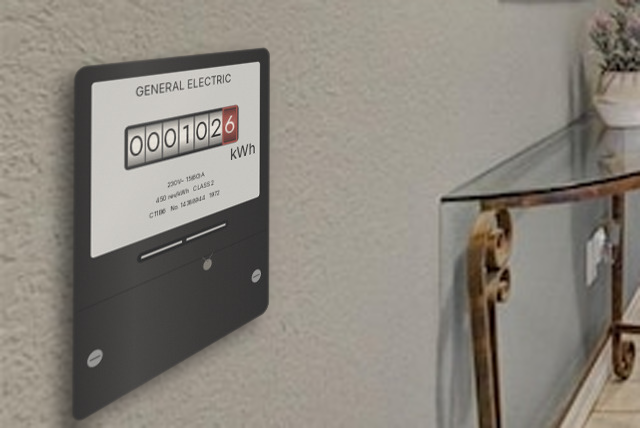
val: 102.6
